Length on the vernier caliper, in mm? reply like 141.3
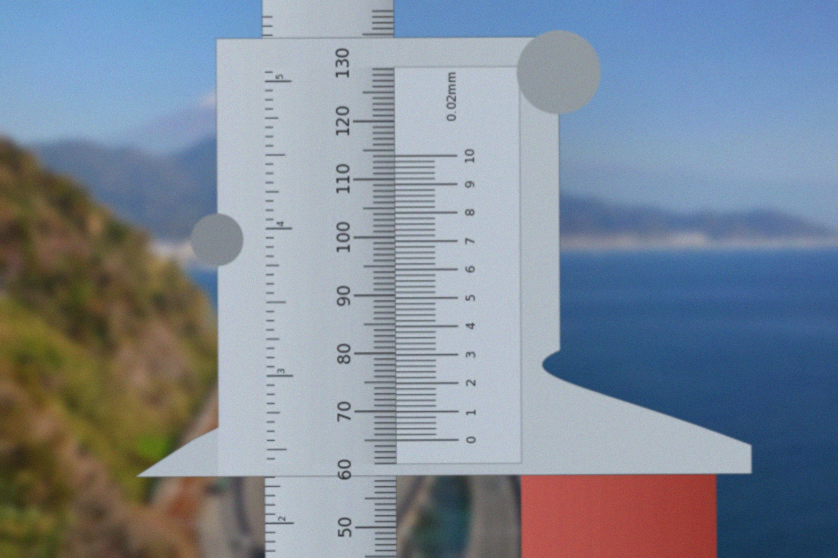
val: 65.0
